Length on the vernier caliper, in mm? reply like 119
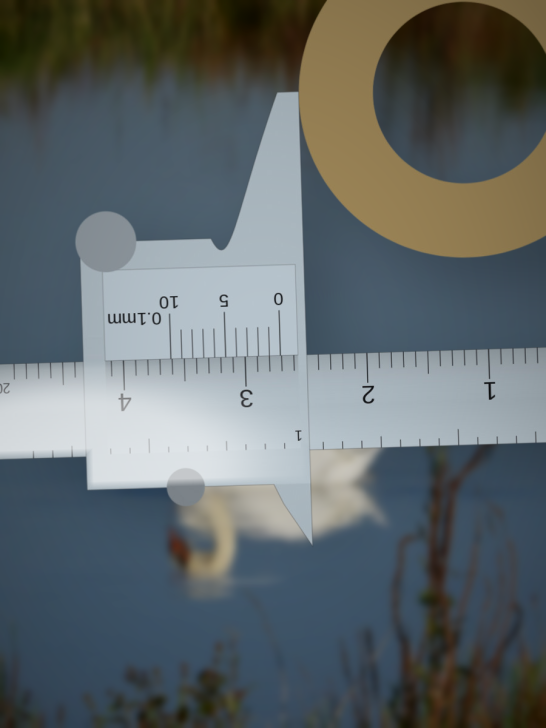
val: 27.1
